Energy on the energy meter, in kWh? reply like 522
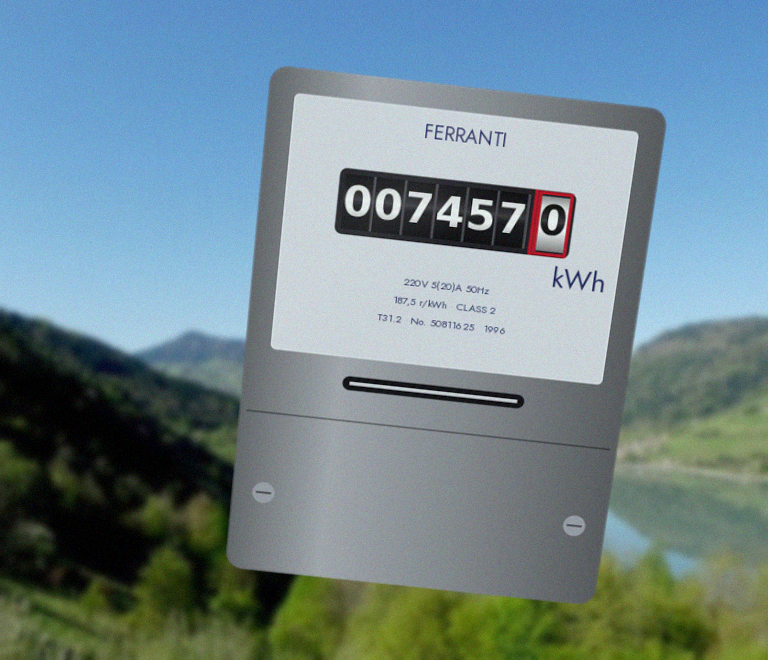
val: 7457.0
